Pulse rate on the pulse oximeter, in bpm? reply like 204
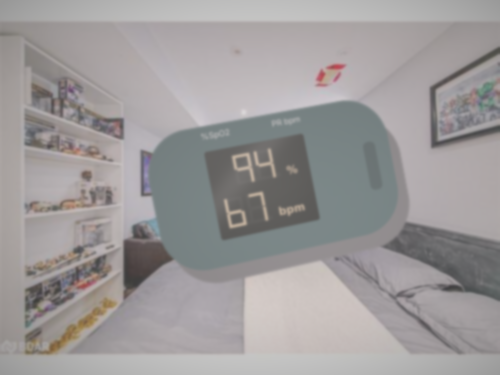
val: 67
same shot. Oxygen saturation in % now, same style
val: 94
